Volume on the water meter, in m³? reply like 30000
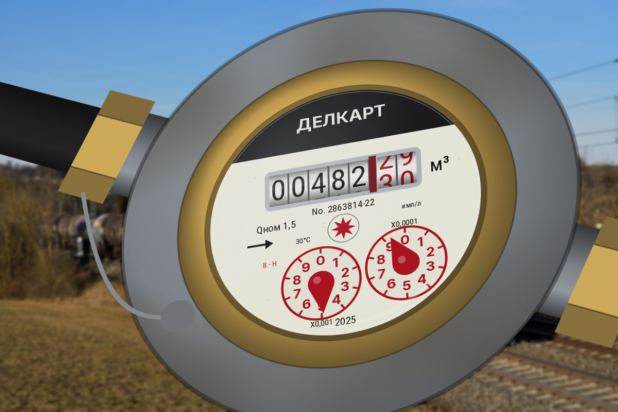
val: 482.2949
